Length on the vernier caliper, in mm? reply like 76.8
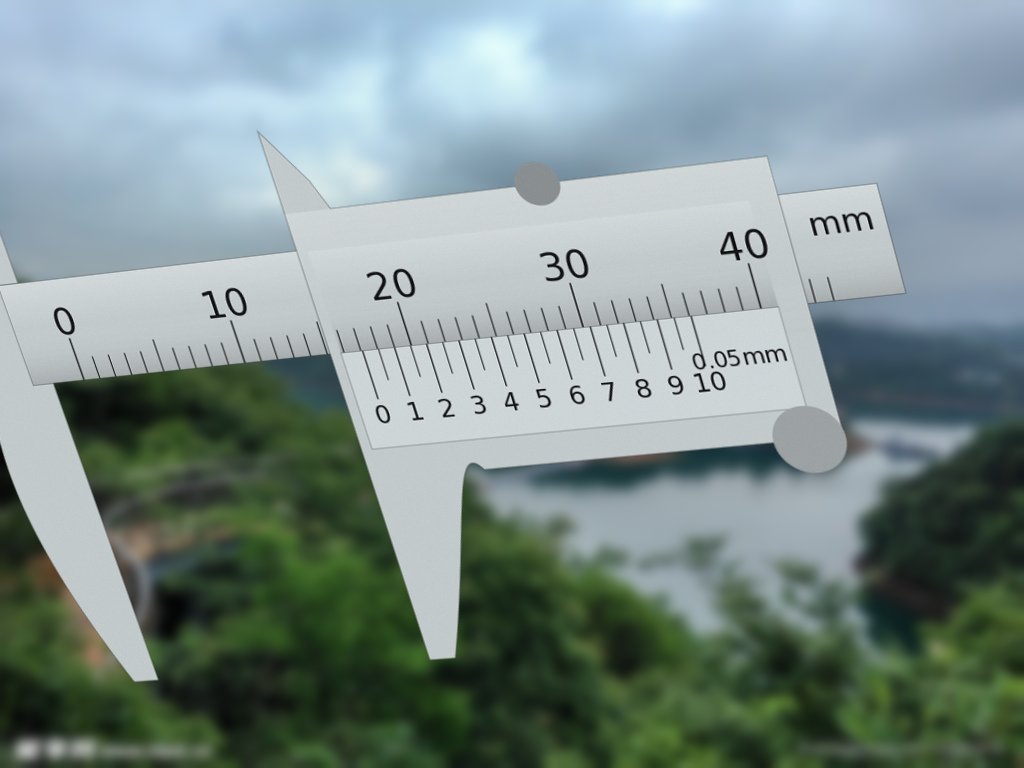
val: 17.1
